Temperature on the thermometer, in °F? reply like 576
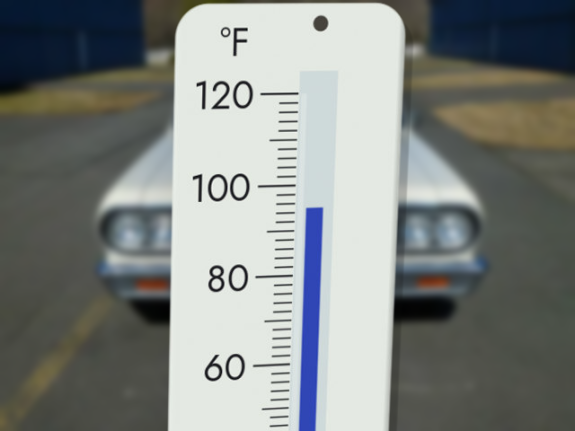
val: 95
